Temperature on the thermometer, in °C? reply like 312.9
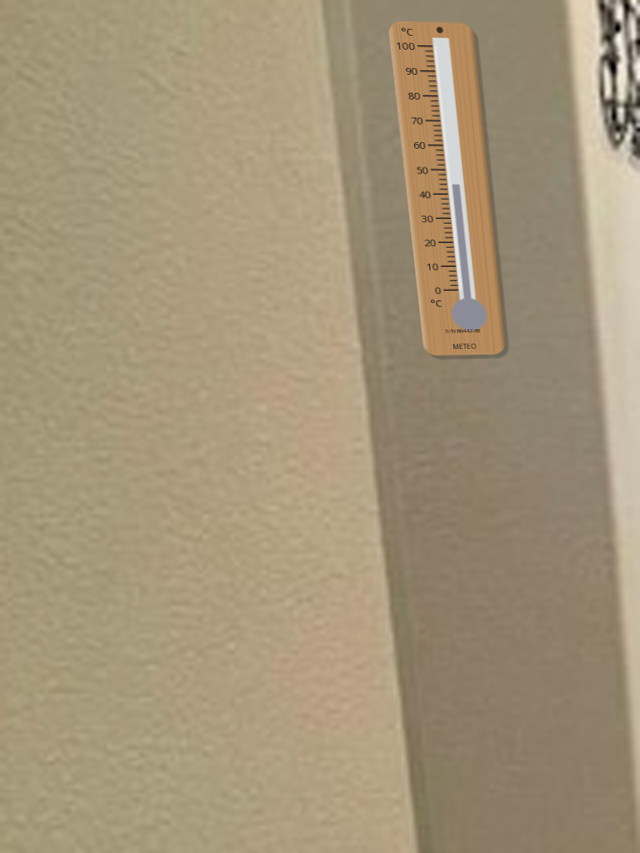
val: 44
